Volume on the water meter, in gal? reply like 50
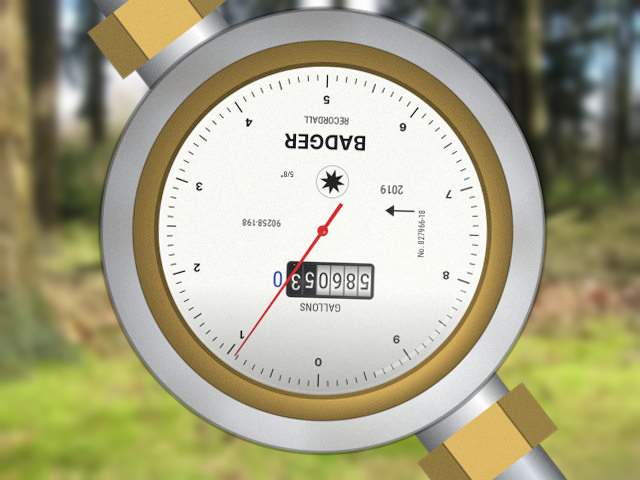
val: 5860530.9
